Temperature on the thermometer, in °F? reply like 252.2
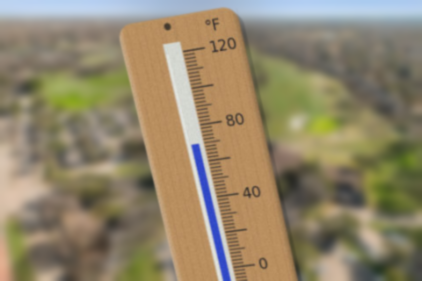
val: 70
